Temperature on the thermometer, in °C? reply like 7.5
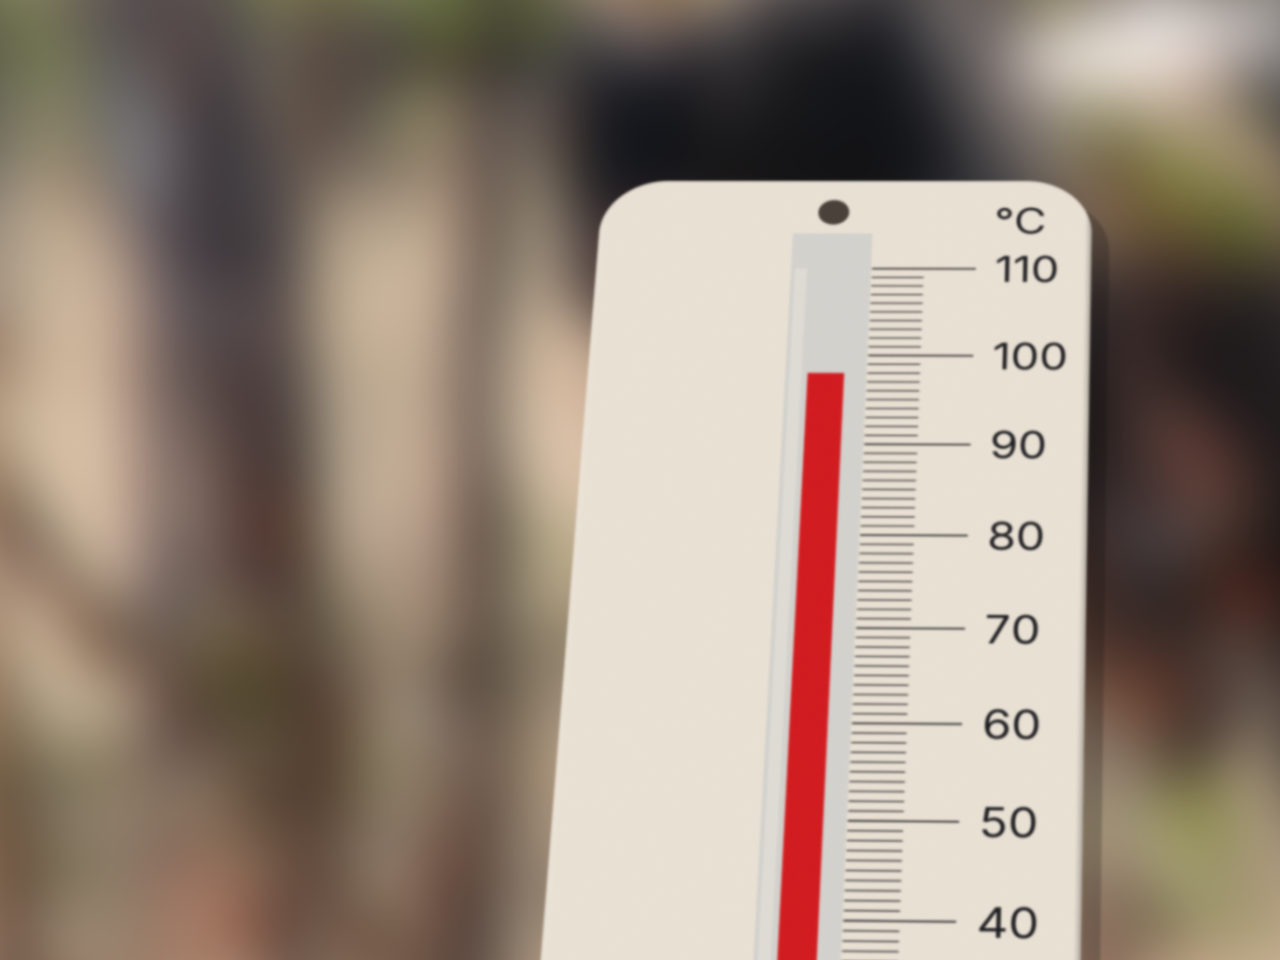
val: 98
